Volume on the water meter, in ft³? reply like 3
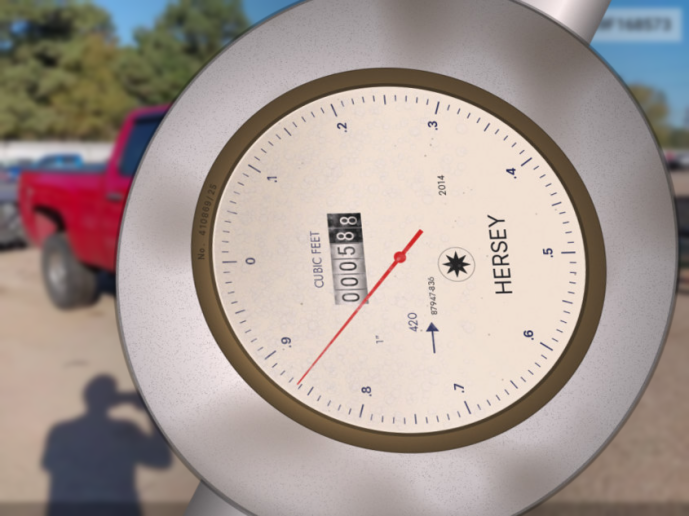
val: 587.86
